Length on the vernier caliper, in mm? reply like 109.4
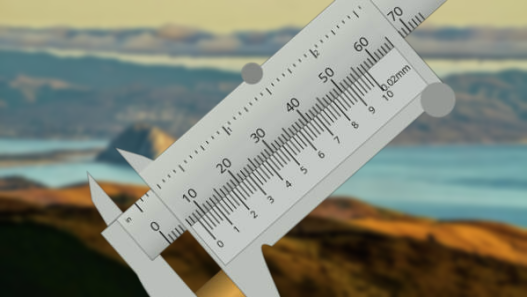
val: 8.0
